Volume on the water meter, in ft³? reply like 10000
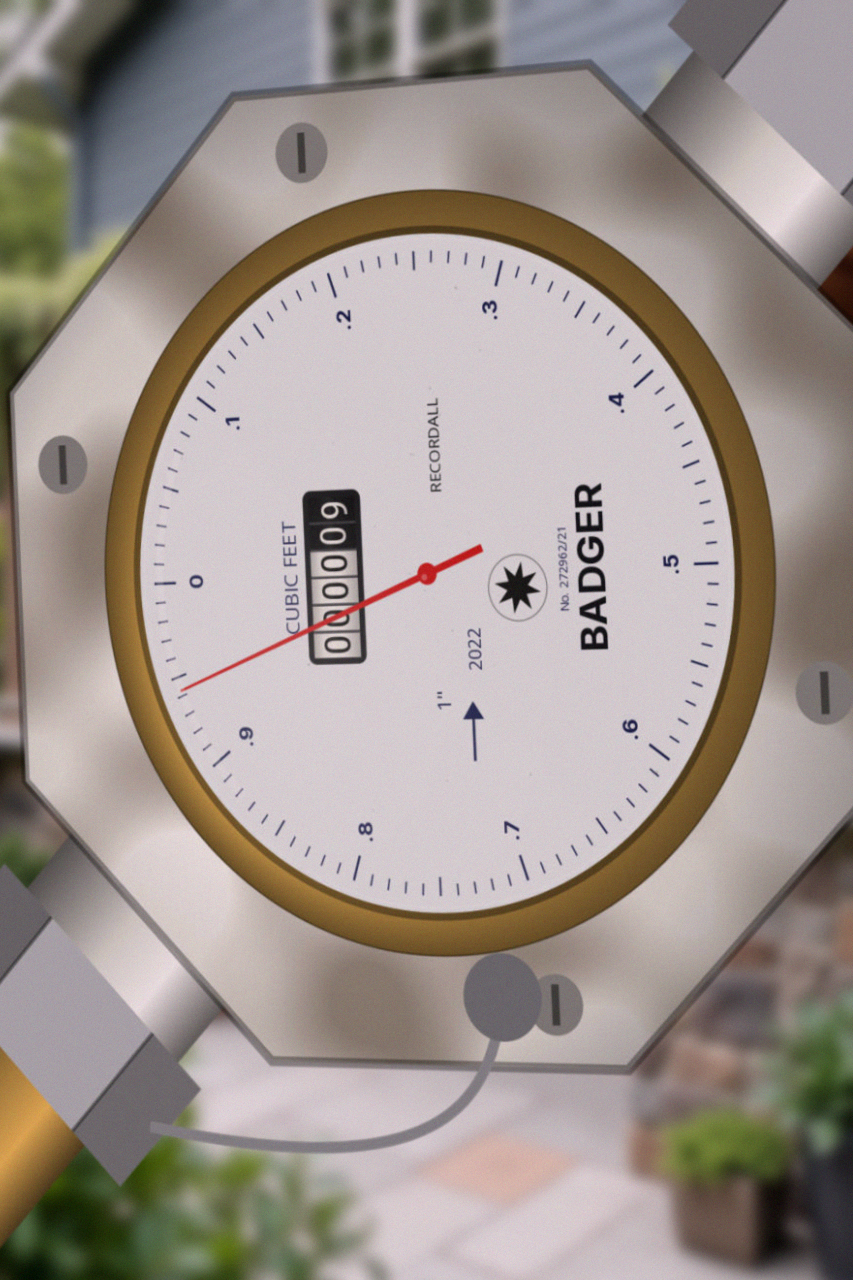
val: 8.94
